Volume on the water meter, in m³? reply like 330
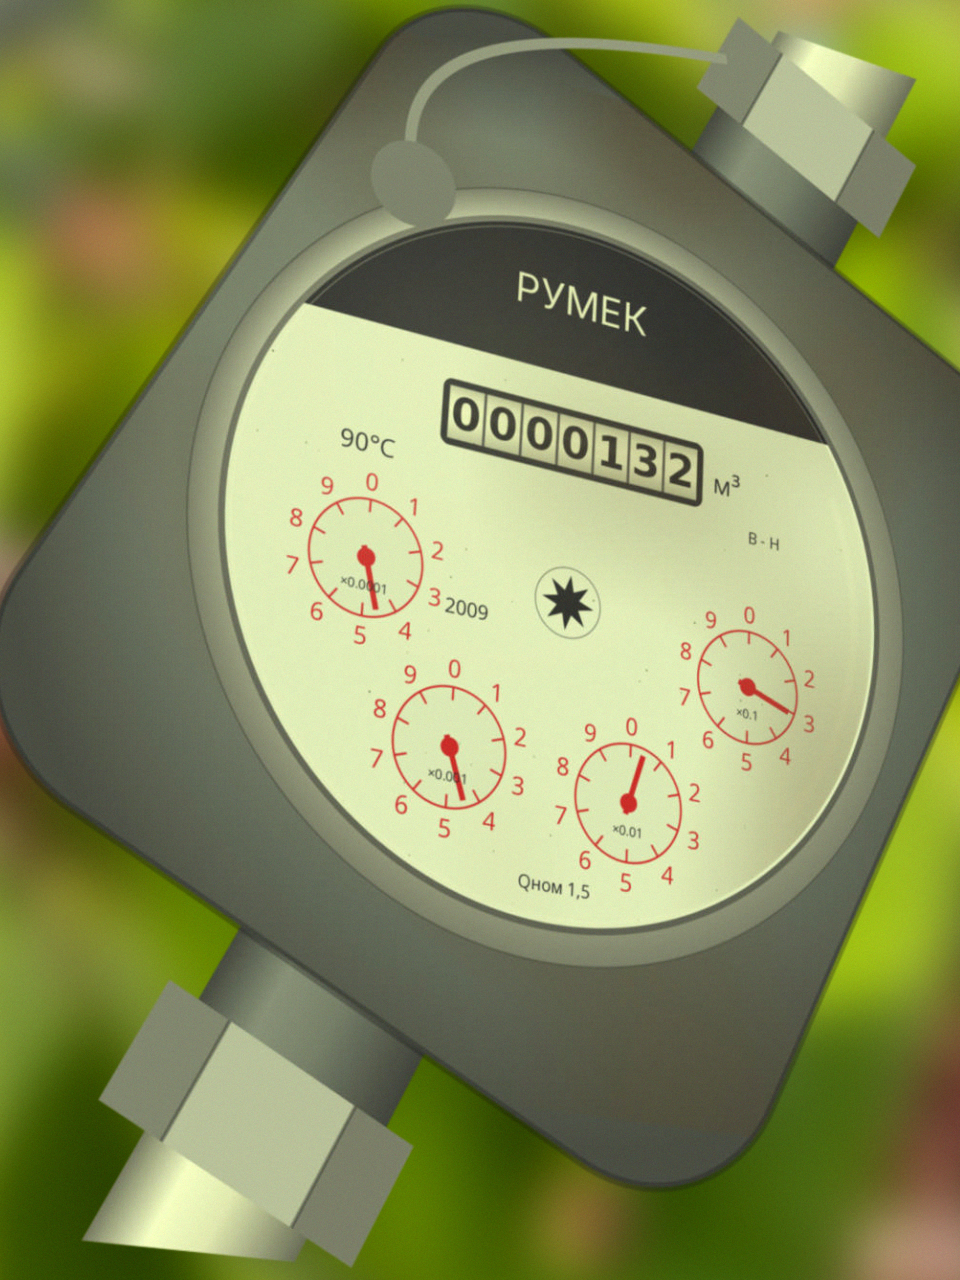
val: 132.3044
